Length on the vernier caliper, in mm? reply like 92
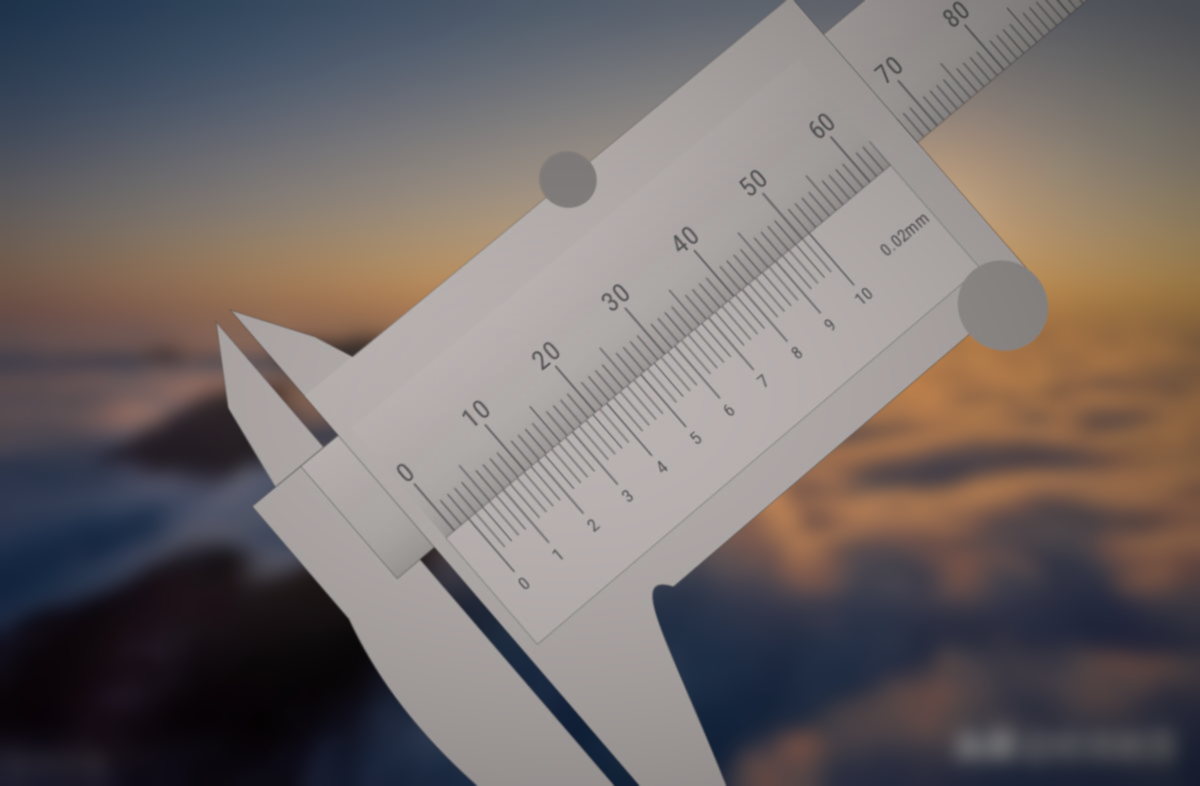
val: 2.0
